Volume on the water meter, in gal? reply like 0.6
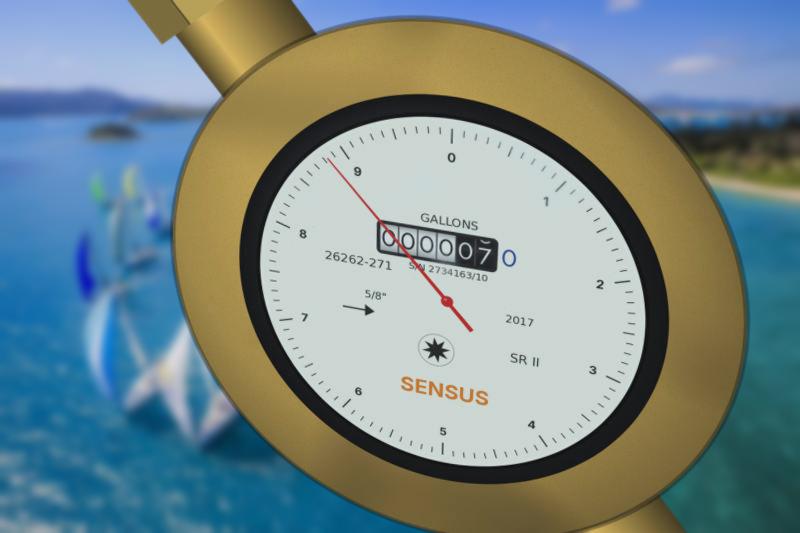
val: 68.8
